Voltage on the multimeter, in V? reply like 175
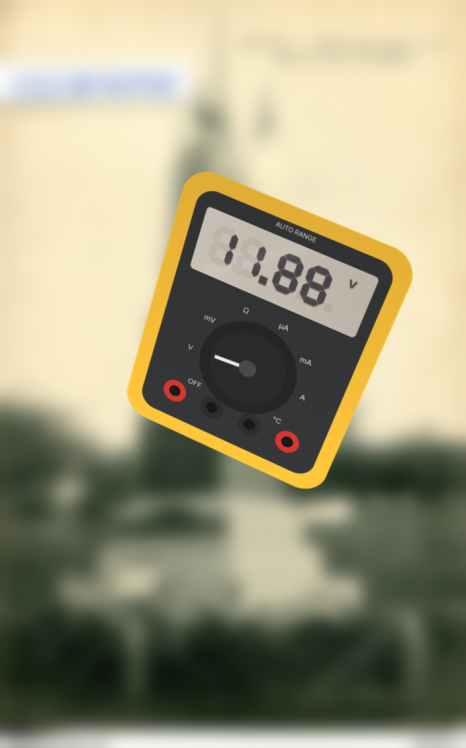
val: 11.88
